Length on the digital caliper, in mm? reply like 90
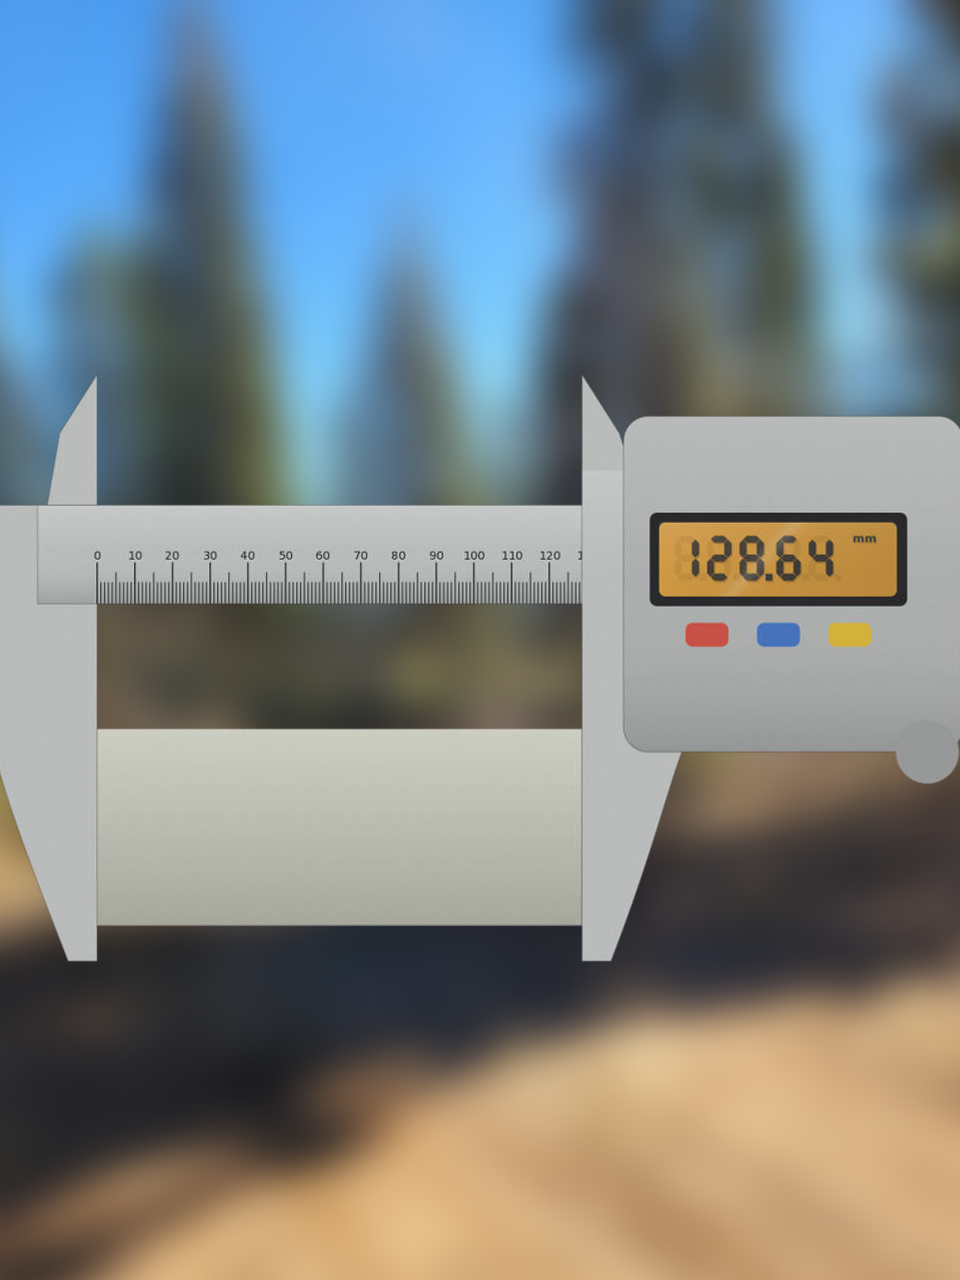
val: 128.64
